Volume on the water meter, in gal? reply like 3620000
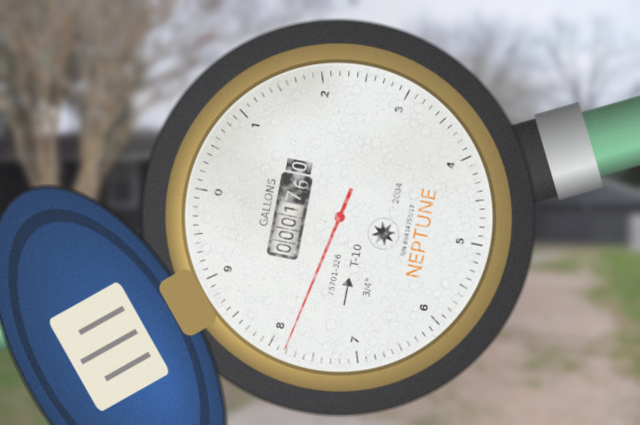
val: 1757.8
